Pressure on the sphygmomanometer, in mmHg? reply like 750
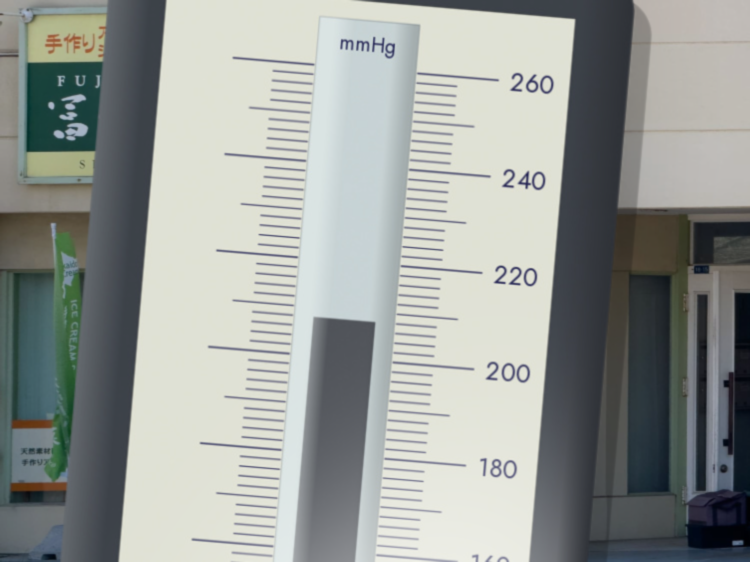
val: 208
